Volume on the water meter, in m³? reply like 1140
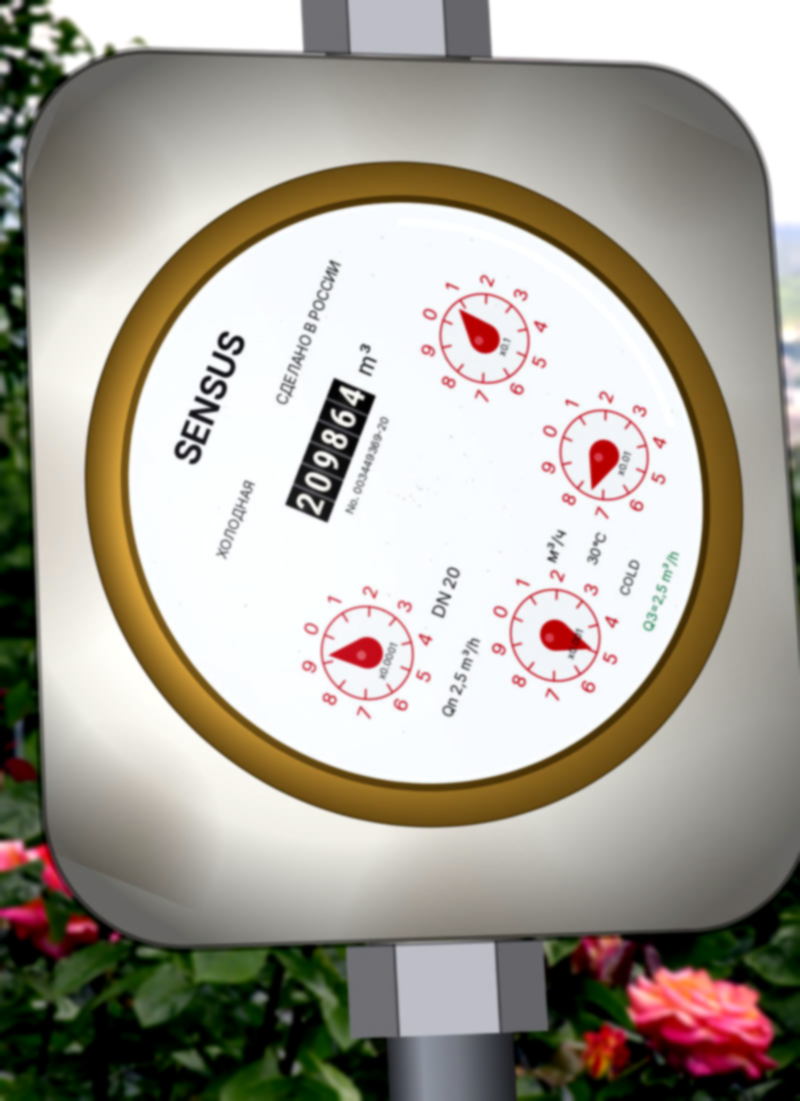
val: 209864.0749
